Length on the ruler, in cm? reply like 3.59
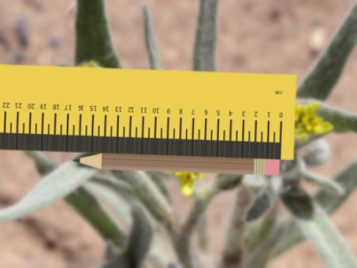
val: 16.5
